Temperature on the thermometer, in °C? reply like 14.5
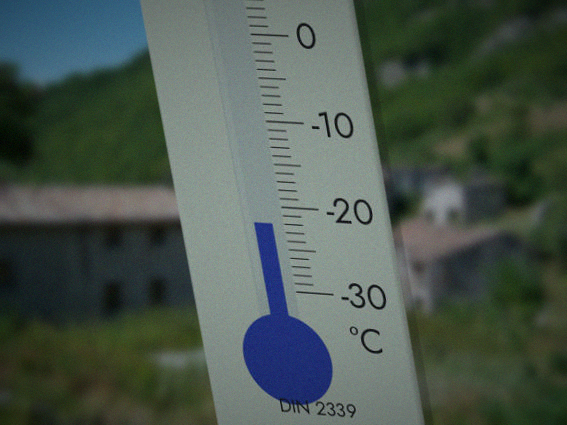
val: -22
